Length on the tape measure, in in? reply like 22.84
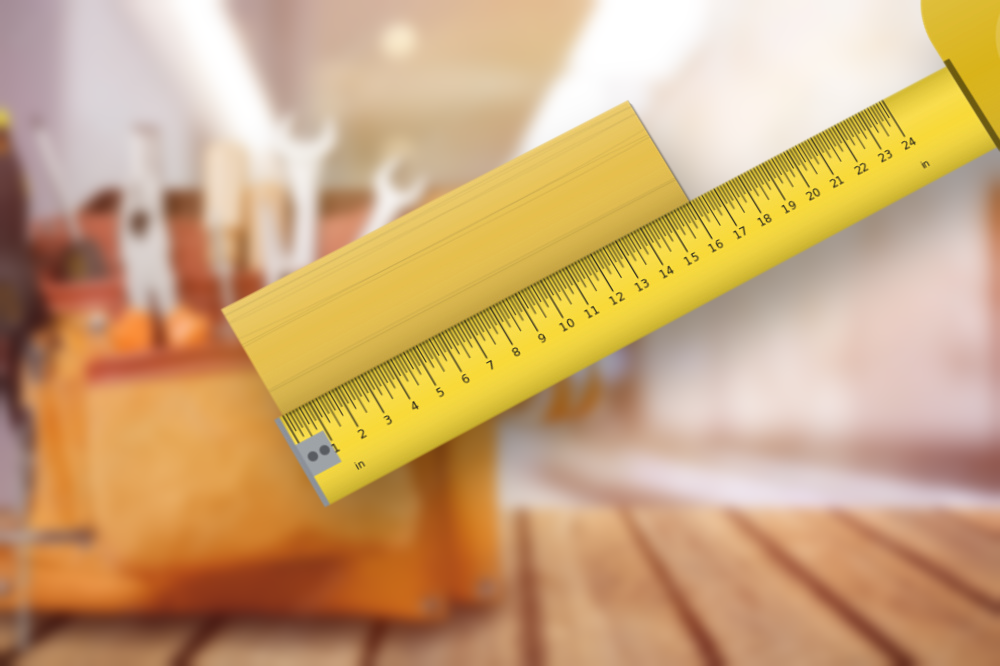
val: 16
